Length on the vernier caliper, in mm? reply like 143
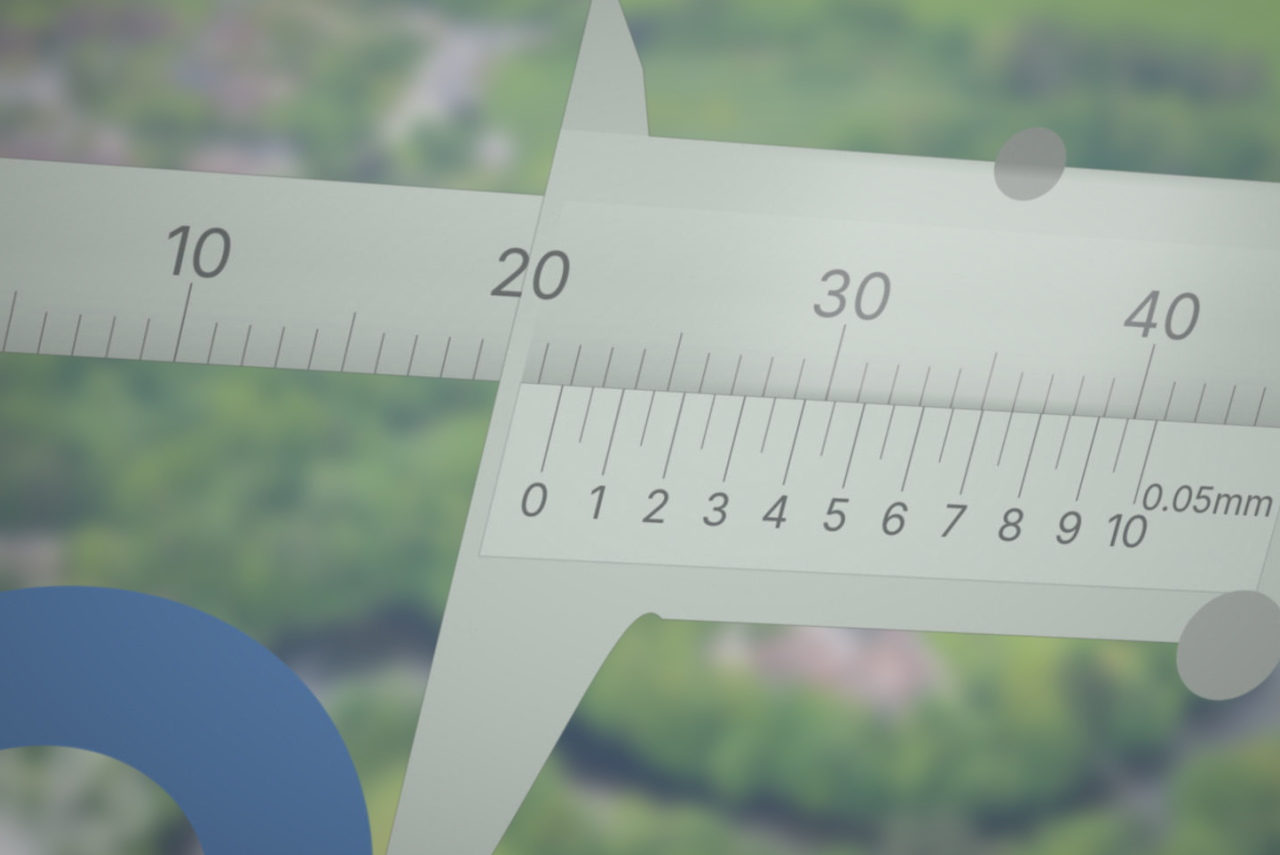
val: 21.75
